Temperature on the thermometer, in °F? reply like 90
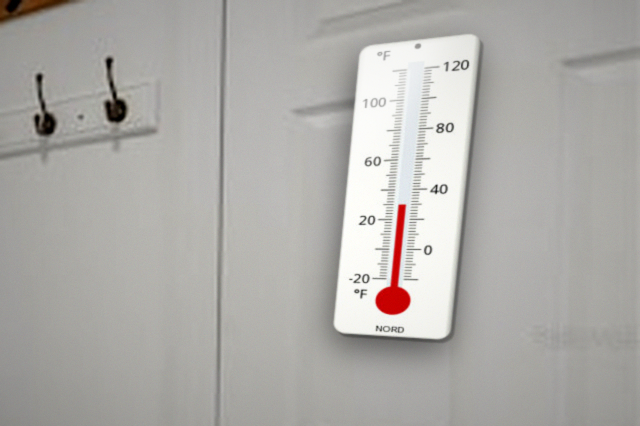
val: 30
